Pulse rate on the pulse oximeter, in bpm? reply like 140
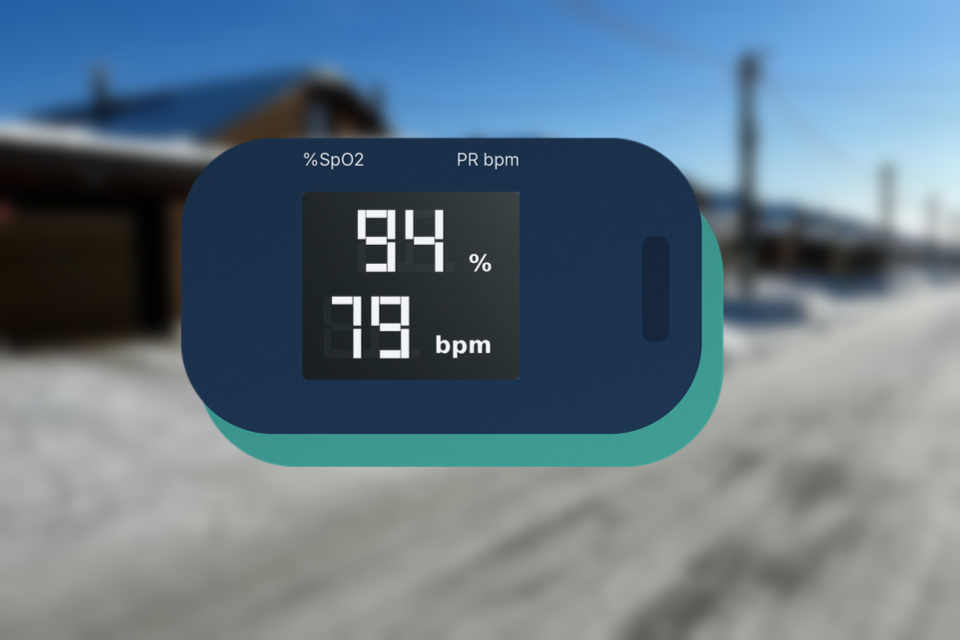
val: 79
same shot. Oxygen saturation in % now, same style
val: 94
